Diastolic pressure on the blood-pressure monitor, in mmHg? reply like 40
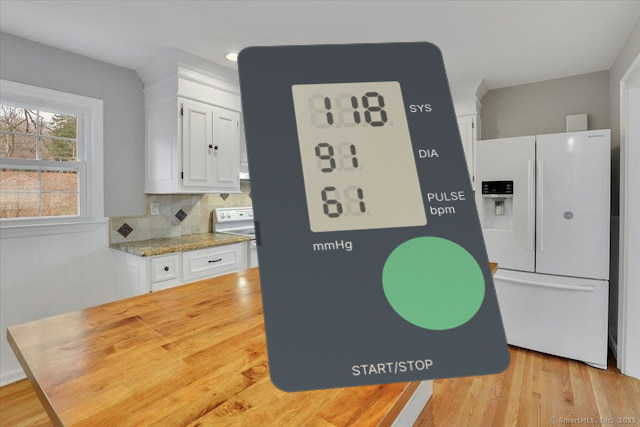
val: 91
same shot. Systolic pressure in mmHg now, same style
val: 118
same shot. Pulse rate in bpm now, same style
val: 61
